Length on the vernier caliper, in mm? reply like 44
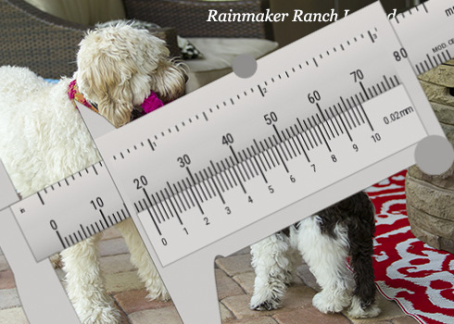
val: 19.0
